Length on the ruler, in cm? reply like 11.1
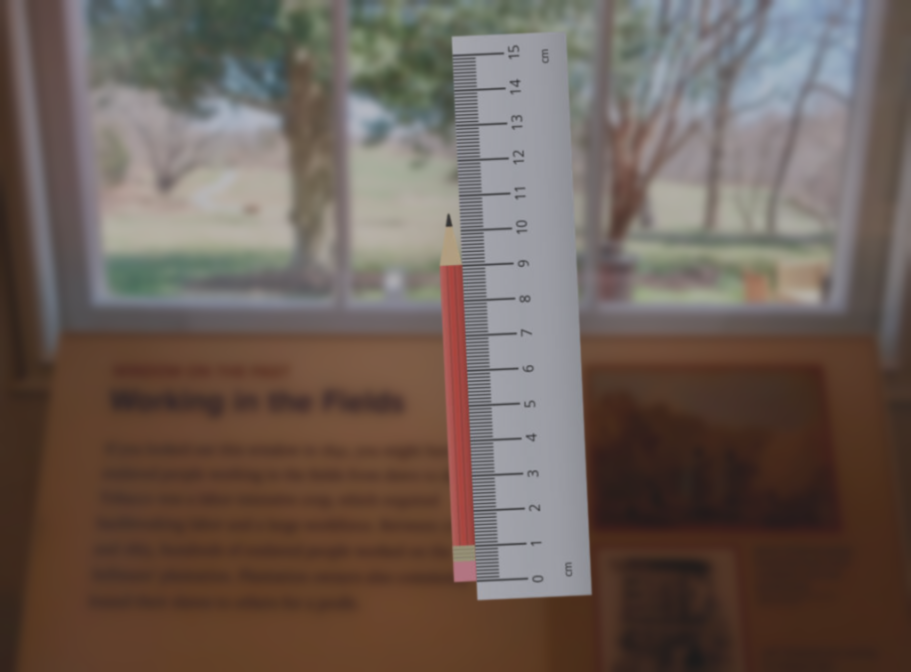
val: 10.5
